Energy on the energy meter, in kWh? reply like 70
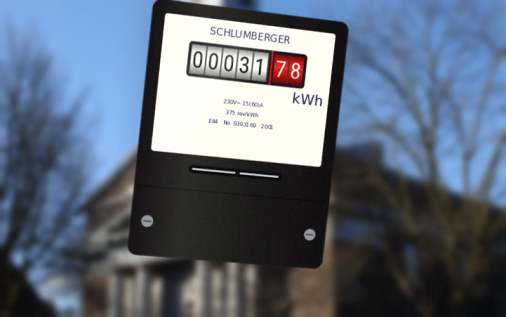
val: 31.78
